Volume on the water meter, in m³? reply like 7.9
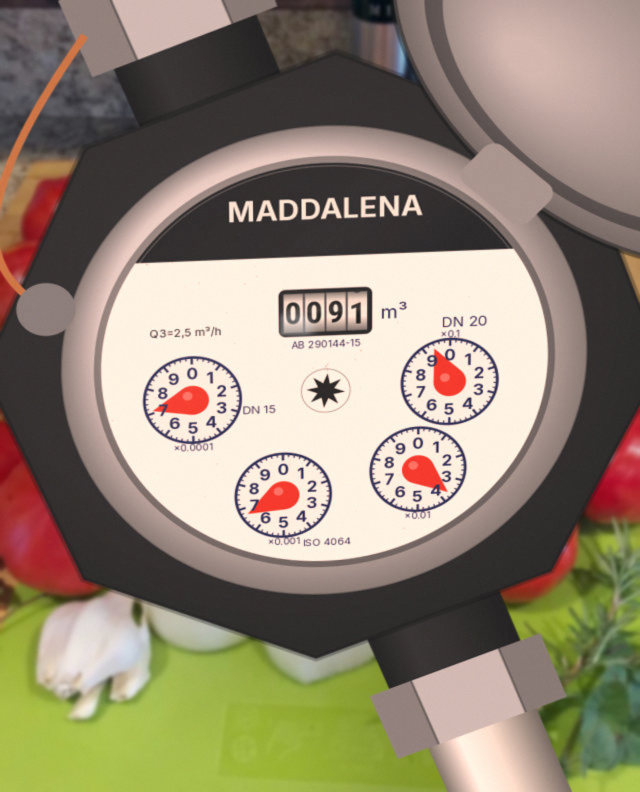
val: 90.9367
